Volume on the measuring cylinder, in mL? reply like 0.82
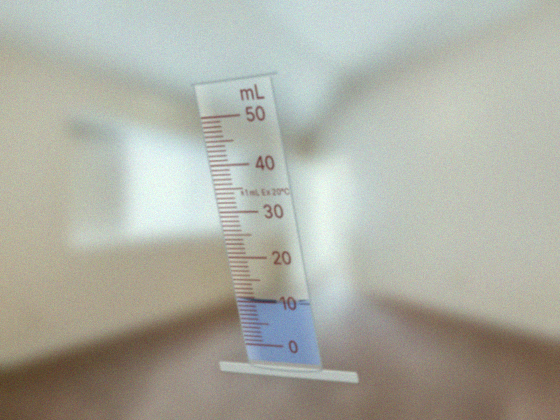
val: 10
